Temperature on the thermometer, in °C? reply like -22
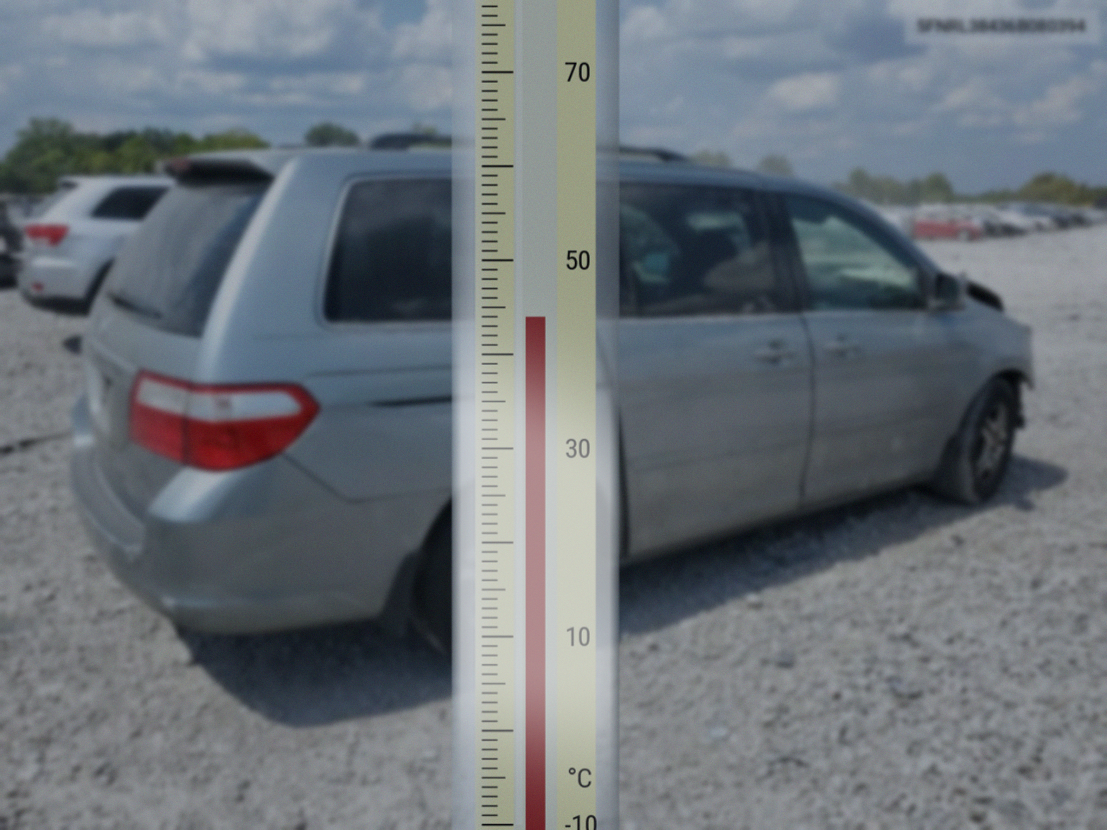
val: 44
